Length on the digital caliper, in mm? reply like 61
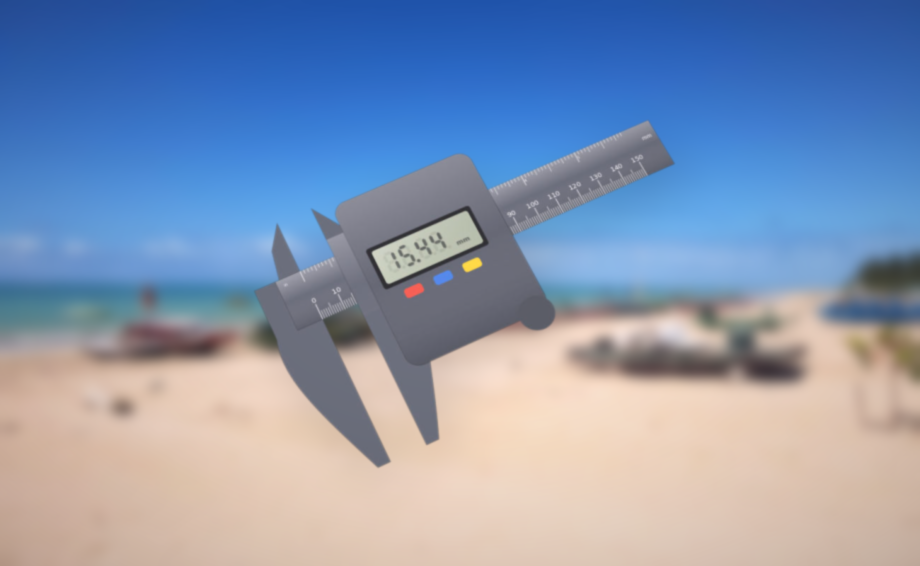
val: 15.44
